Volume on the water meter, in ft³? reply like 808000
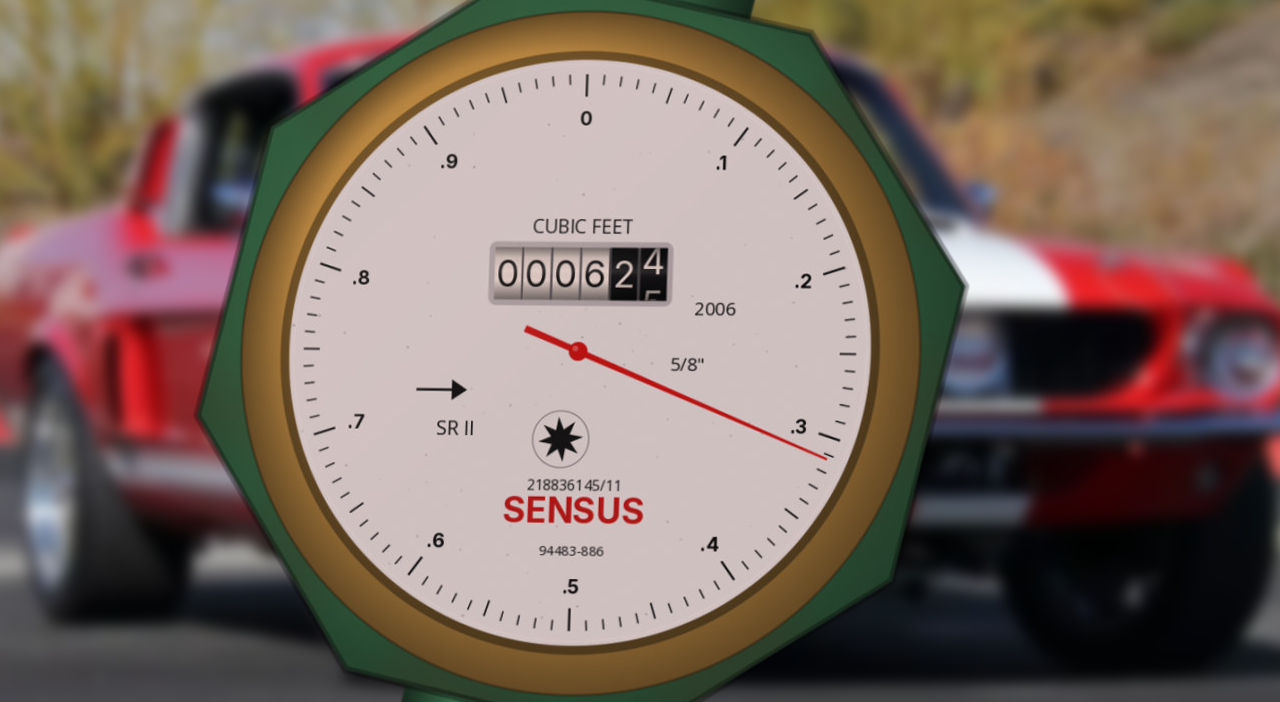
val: 624.31
